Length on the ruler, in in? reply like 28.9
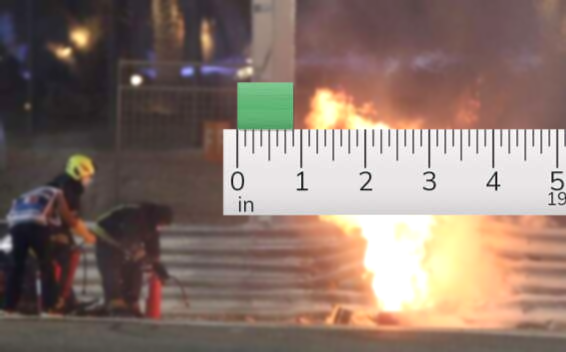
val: 0.875
